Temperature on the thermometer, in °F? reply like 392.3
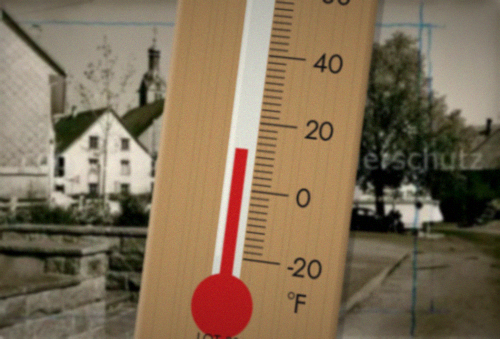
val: 12
